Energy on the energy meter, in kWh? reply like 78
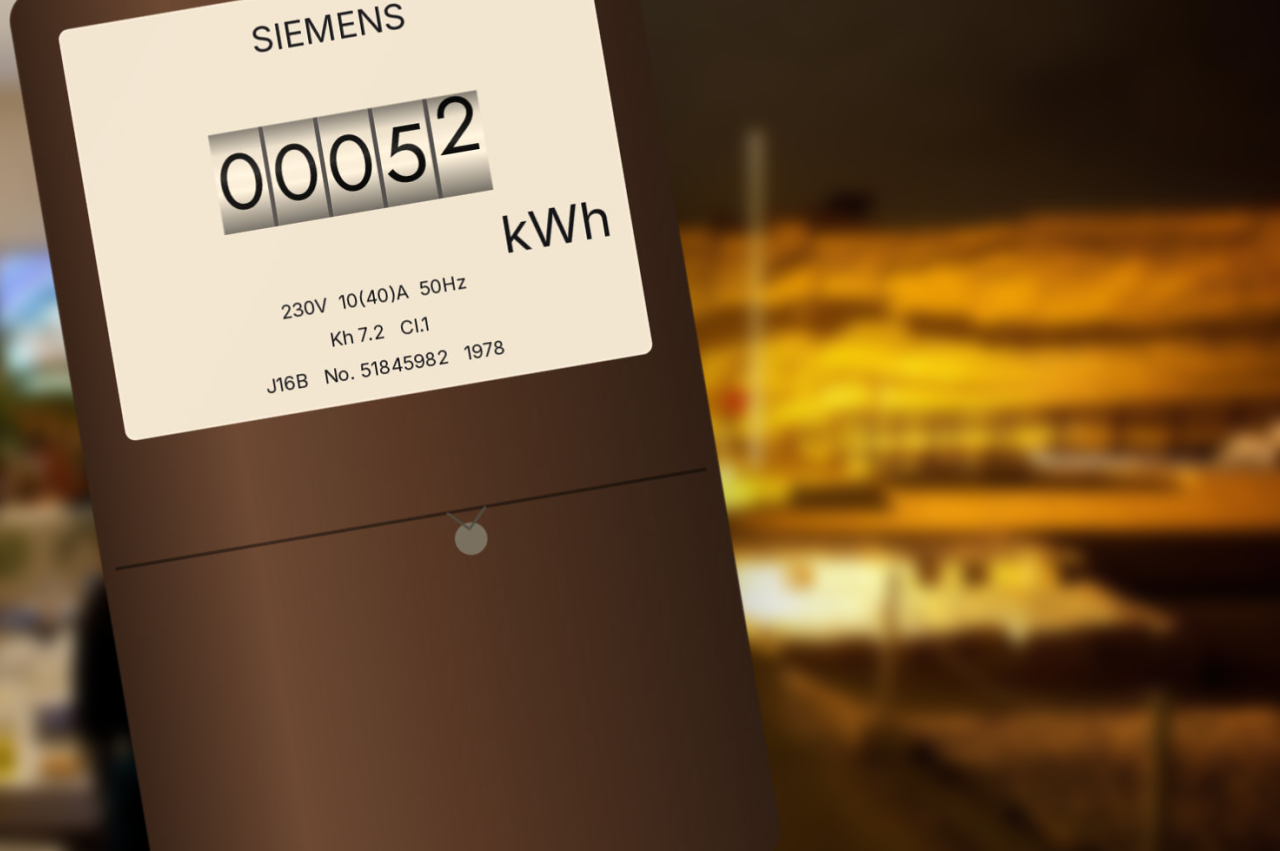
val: 52
